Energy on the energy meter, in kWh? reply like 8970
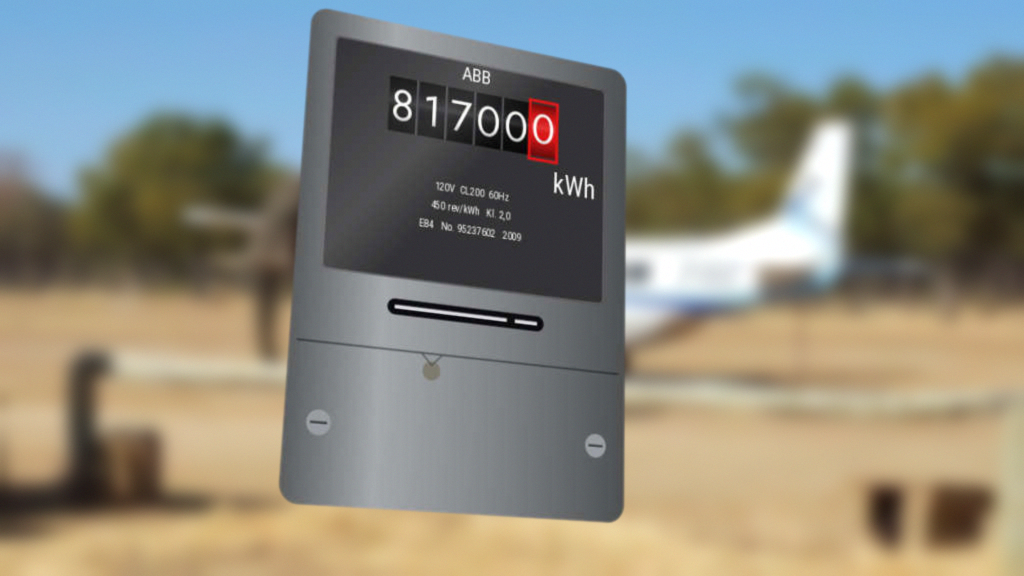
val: 81700.0
